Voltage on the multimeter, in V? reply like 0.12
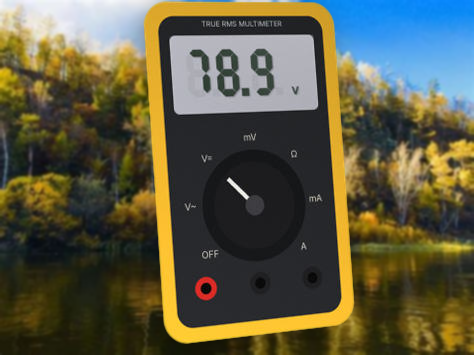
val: 78.9
